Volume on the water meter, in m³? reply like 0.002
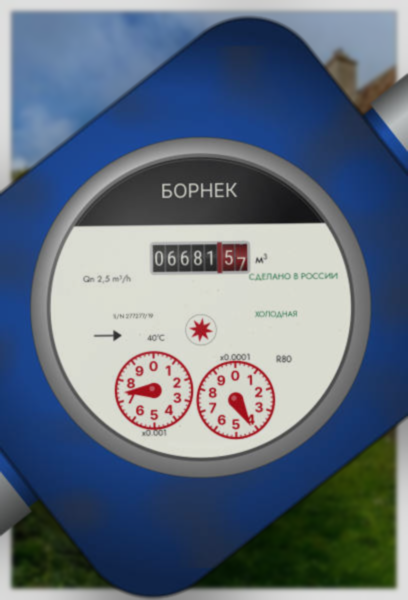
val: 6681.5674
